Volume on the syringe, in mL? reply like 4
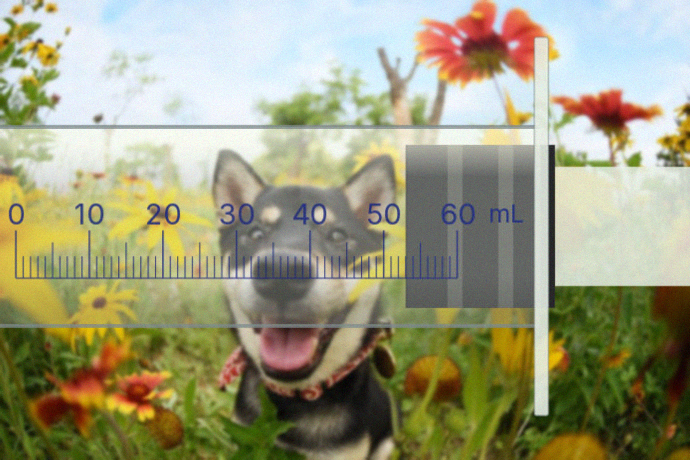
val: 53
